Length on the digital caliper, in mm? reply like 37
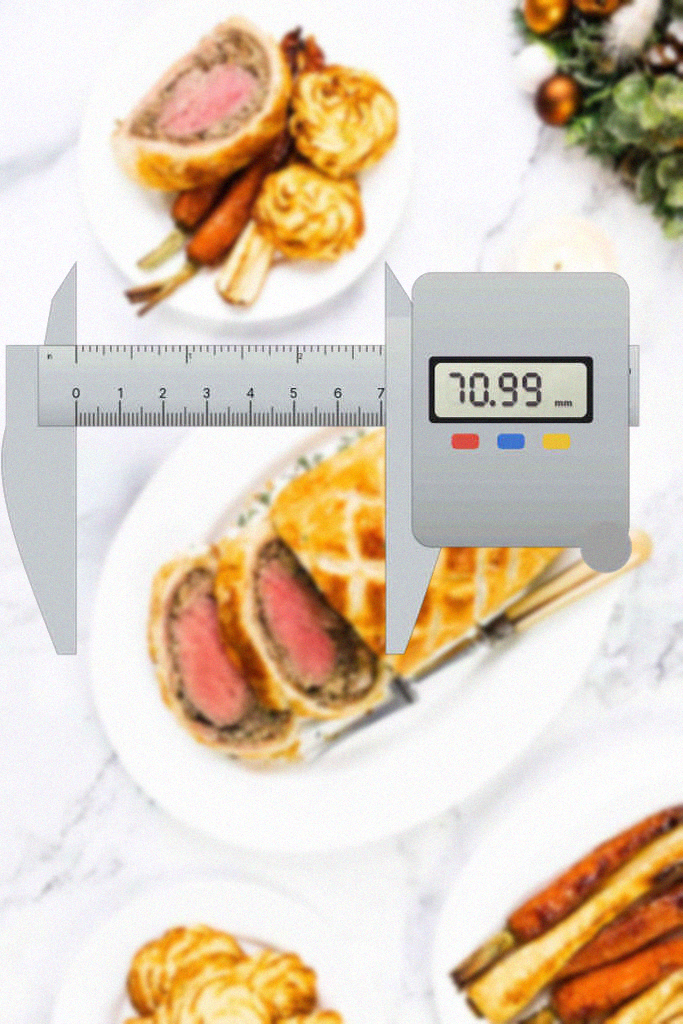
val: 70.99
